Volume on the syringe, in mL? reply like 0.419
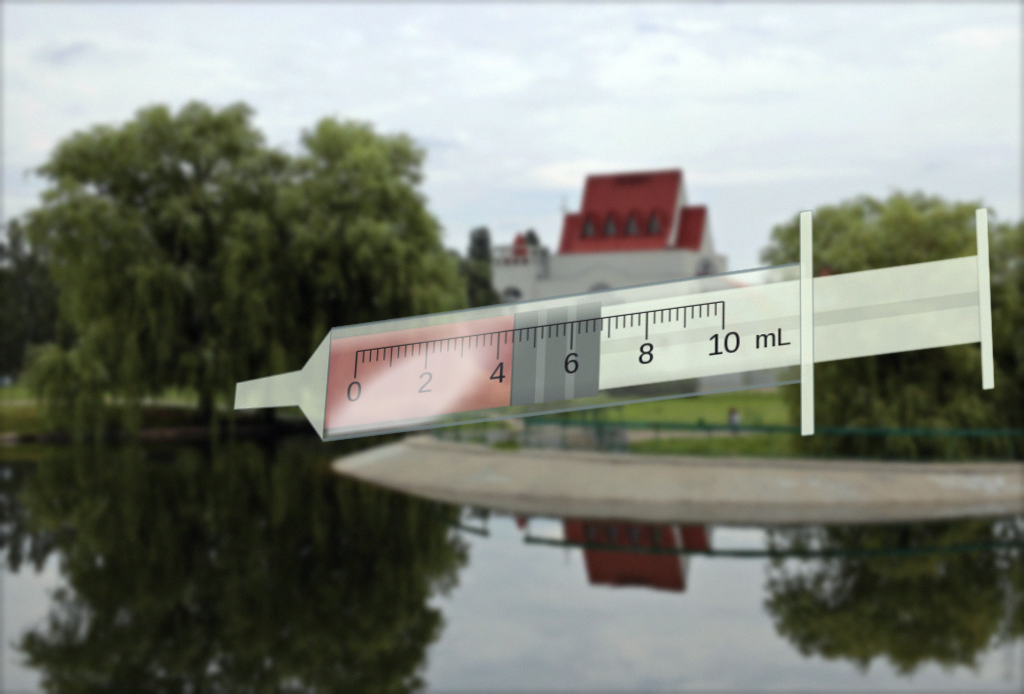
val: 4.4
